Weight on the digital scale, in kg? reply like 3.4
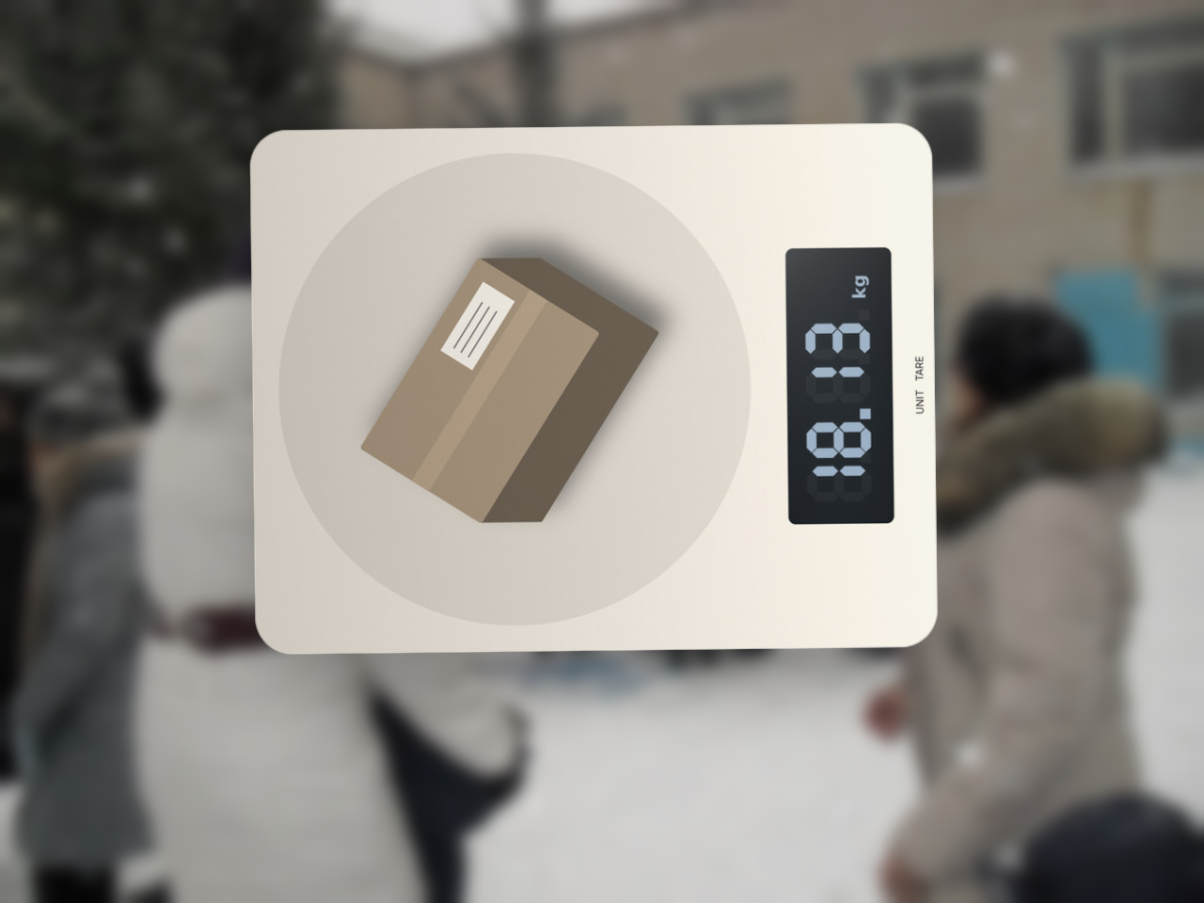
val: 18.13
